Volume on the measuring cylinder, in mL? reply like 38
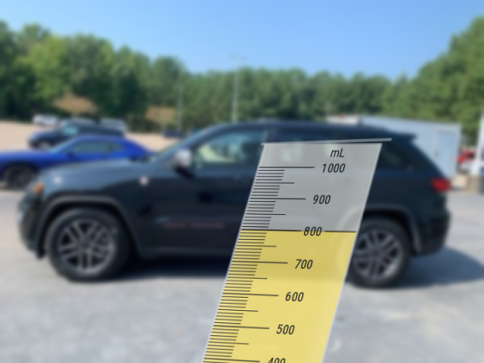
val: 800
